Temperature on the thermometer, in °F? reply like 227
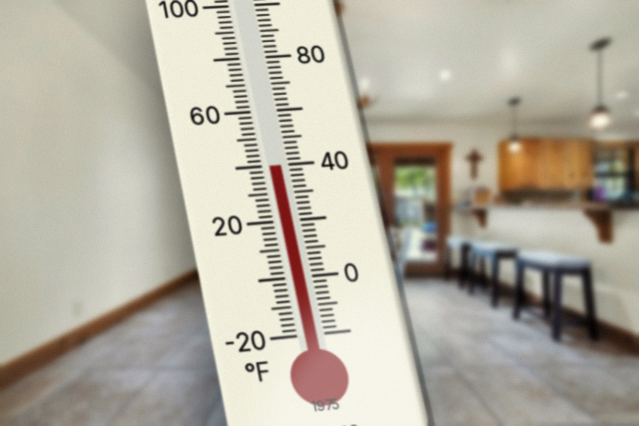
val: 40
